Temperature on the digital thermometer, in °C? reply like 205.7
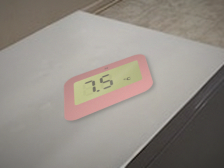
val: 7.5
